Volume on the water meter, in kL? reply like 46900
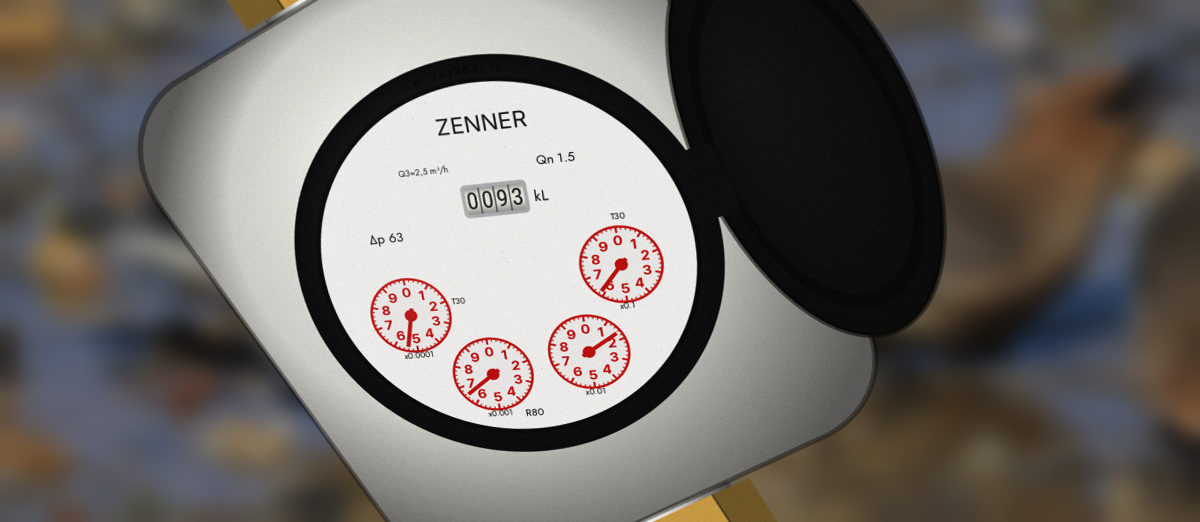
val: 93.6165
